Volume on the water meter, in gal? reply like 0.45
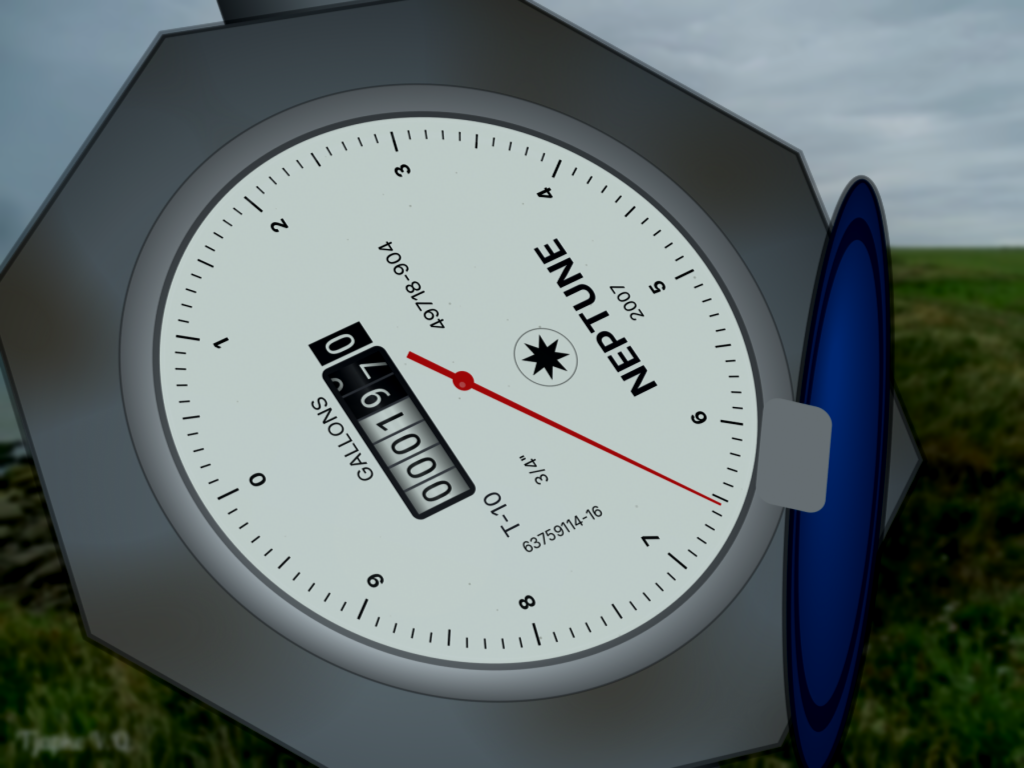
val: 1966.5
